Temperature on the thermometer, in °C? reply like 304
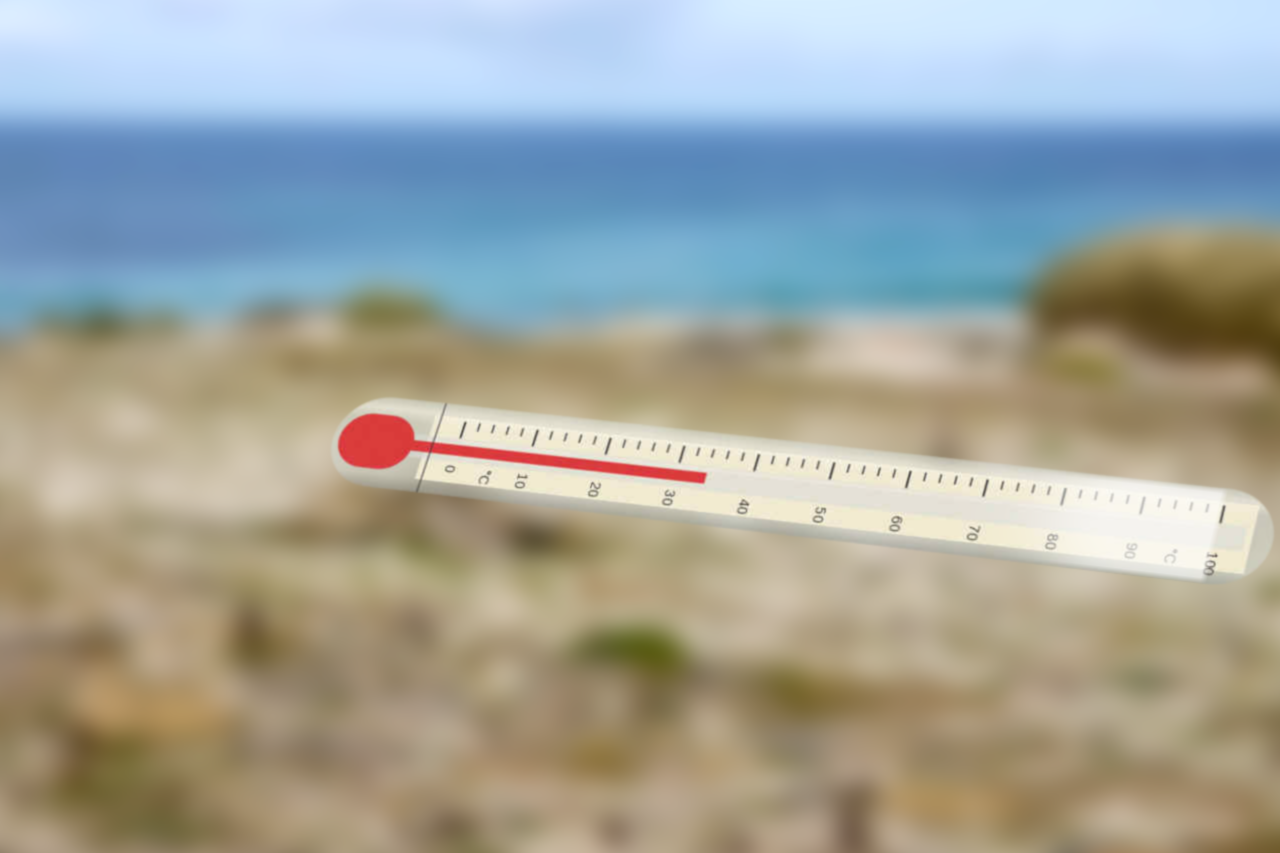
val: 34
